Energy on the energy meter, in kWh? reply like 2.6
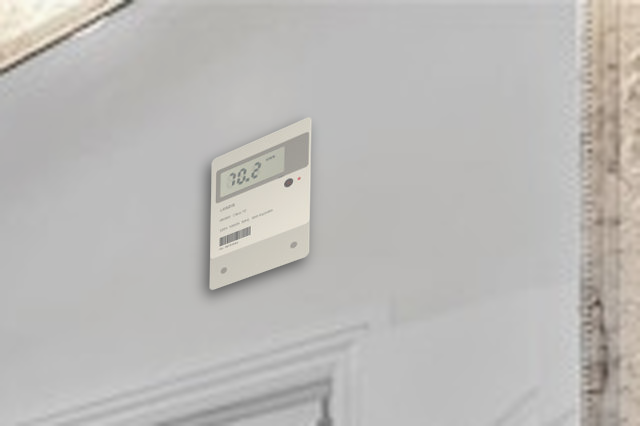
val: 70.2
